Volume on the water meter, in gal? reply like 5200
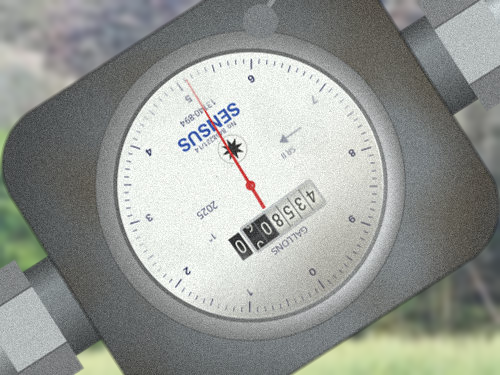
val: 4358055.1
